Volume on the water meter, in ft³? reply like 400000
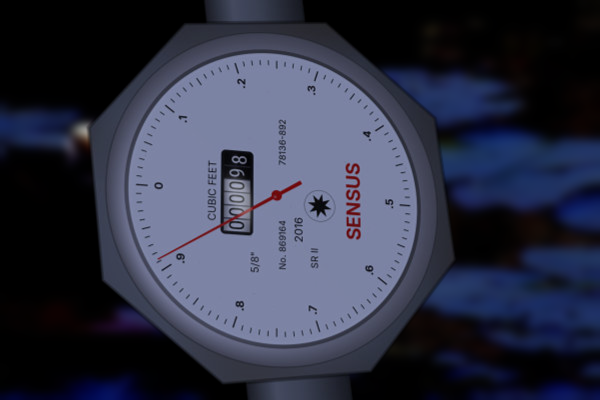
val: 97.91
